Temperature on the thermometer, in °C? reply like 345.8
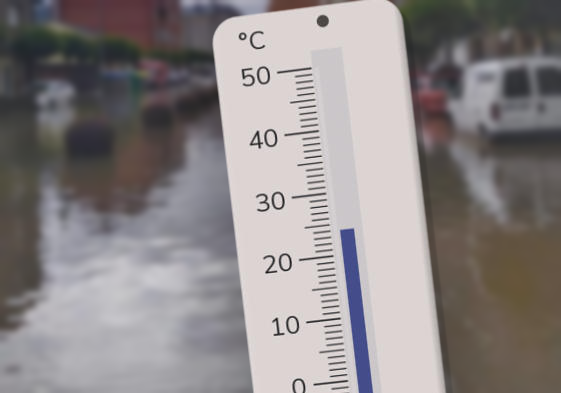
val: 24
